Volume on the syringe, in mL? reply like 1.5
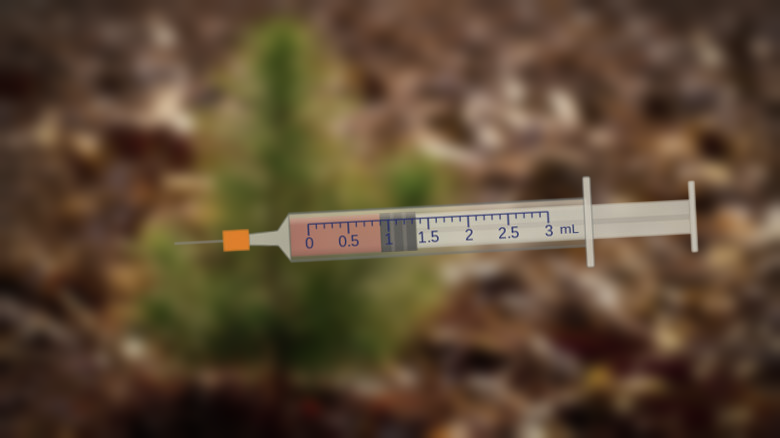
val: 0.9
